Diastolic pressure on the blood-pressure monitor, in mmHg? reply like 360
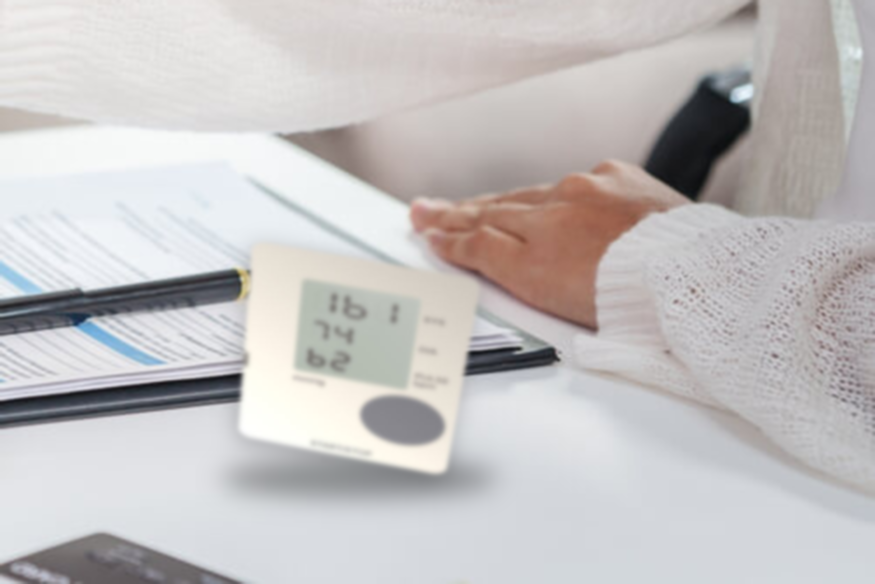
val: 74
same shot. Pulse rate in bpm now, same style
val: 62
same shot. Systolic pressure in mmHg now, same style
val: 161
